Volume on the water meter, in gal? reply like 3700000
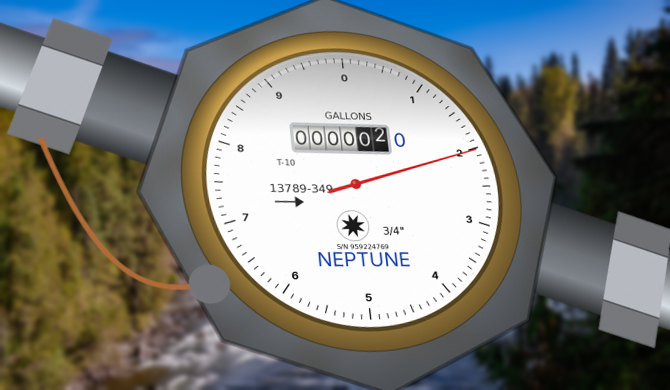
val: 22.0
